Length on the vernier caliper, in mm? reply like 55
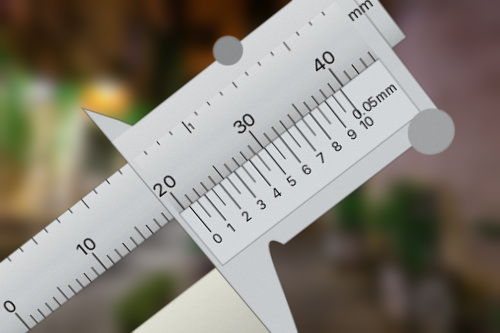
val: 20.6
